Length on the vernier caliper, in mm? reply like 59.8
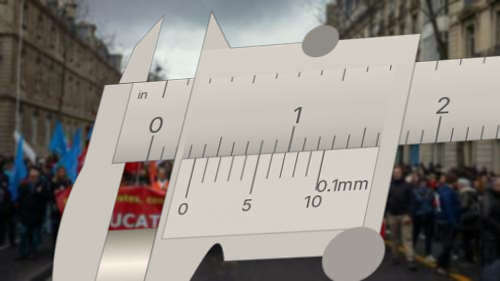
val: 3.5
